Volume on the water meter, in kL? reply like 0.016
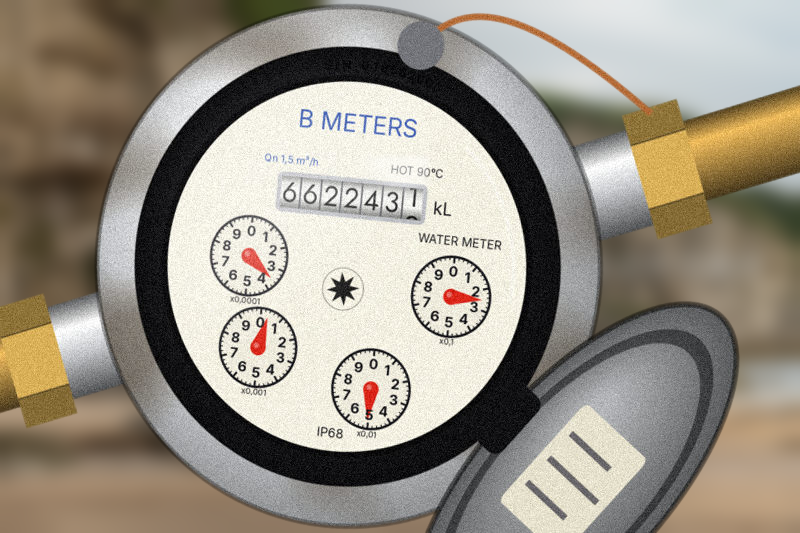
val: 6622431.2503
